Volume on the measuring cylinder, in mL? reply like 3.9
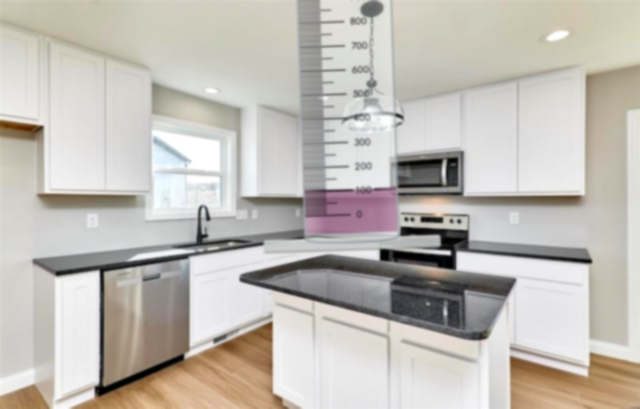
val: 100
